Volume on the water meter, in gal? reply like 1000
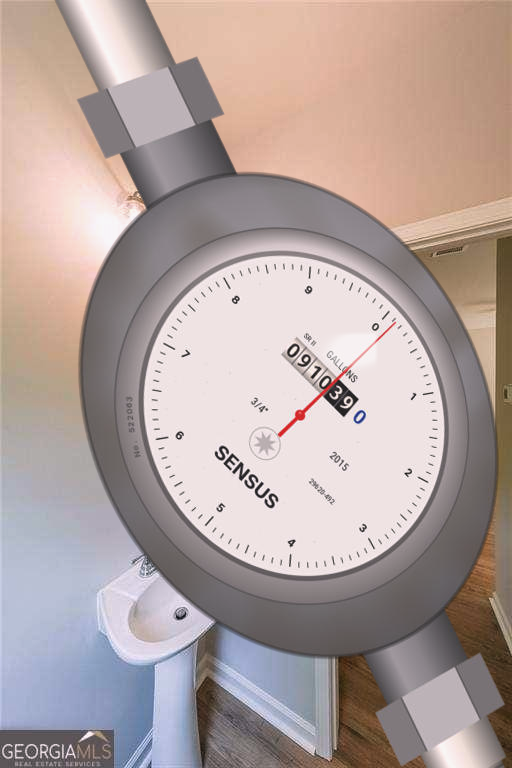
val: 910390.1
